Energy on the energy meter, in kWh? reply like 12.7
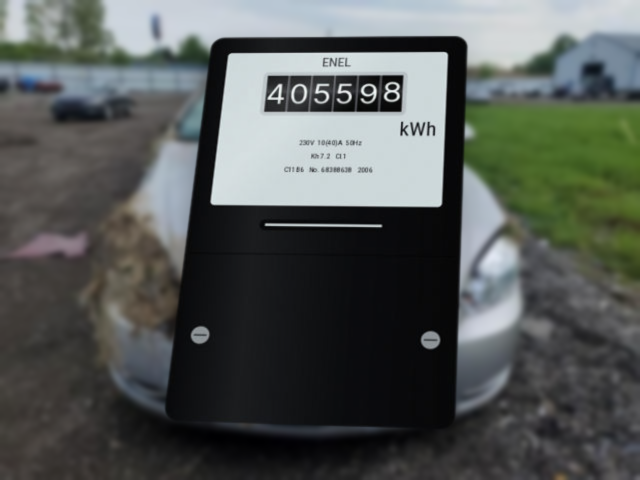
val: 405598
